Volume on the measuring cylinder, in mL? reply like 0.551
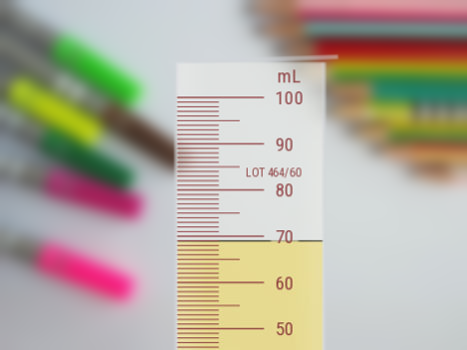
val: 69
